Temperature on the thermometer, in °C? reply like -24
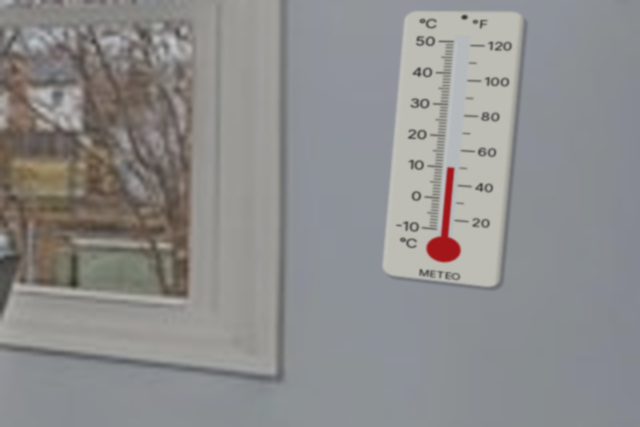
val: 10
